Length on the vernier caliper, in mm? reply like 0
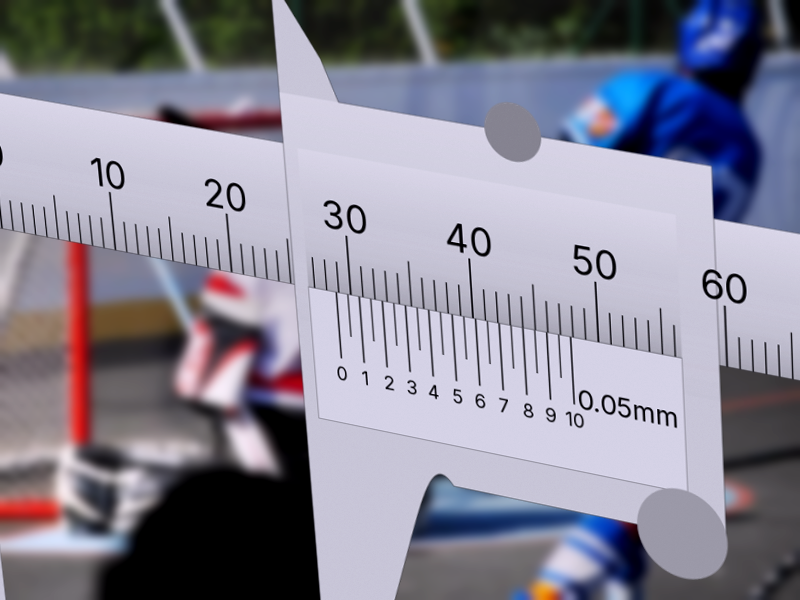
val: 28.8
